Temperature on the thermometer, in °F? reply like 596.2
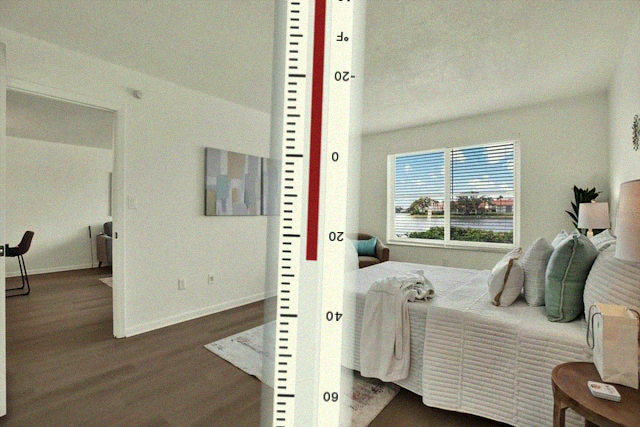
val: 26
